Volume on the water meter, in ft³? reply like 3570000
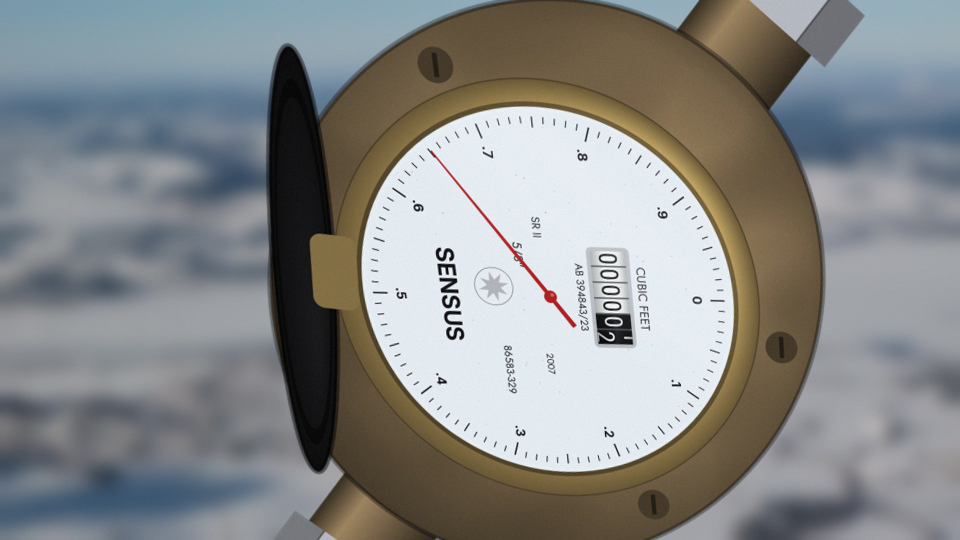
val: 1.65
